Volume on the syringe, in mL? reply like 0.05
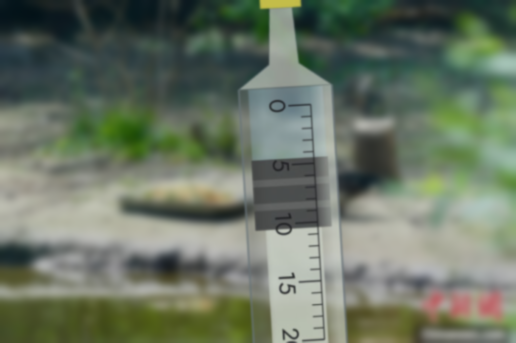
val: 4.5
